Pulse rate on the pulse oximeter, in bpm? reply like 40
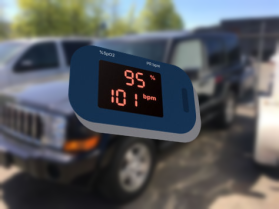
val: 101
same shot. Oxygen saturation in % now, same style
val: 95
